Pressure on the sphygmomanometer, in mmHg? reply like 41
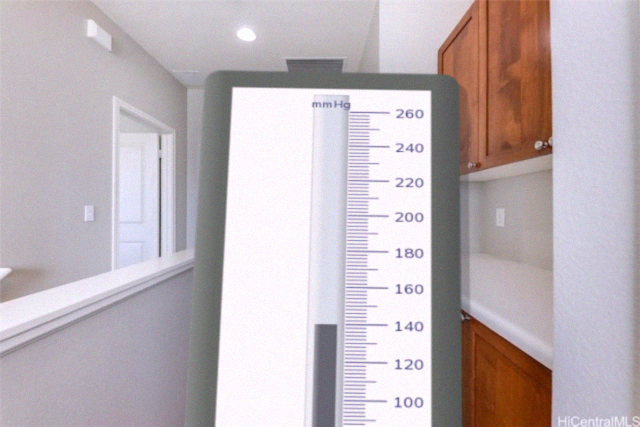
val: 140
